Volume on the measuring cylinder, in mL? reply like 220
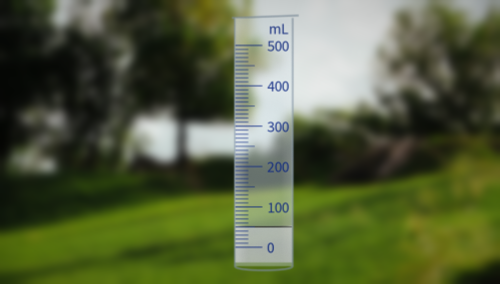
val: 50
